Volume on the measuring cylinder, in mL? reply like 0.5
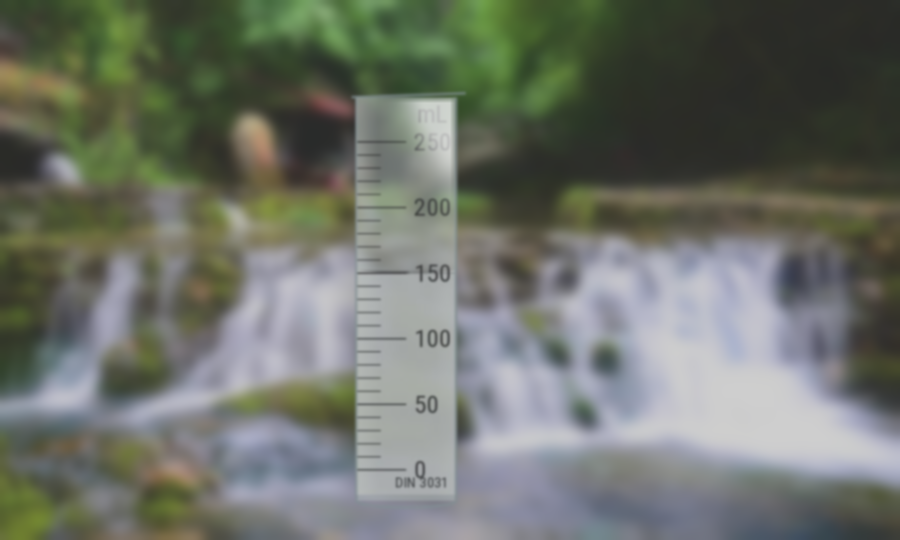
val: 150
